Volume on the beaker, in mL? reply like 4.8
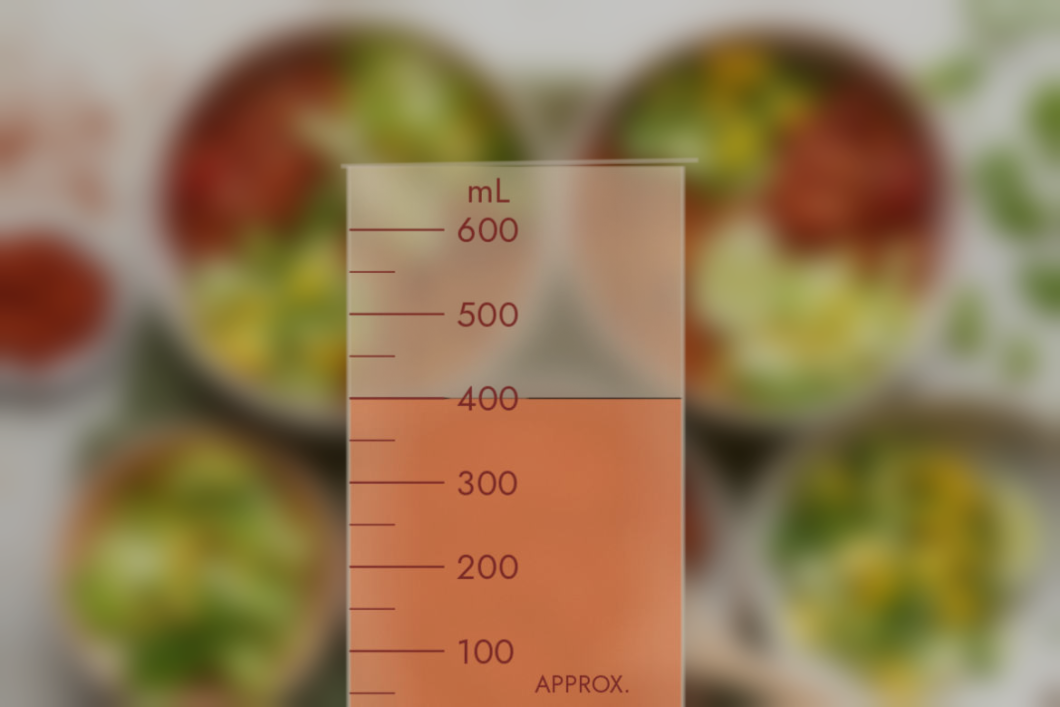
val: 400
